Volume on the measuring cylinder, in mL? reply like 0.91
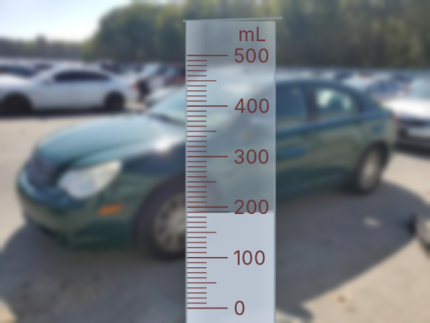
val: 190
